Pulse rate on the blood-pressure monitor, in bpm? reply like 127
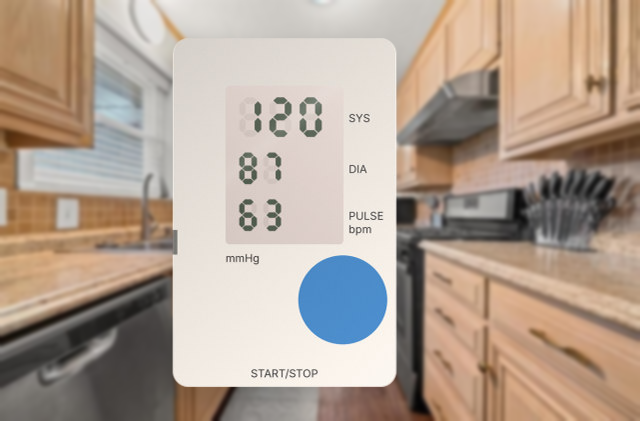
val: 63
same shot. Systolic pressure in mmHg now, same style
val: 120
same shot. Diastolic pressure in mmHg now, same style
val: 87
